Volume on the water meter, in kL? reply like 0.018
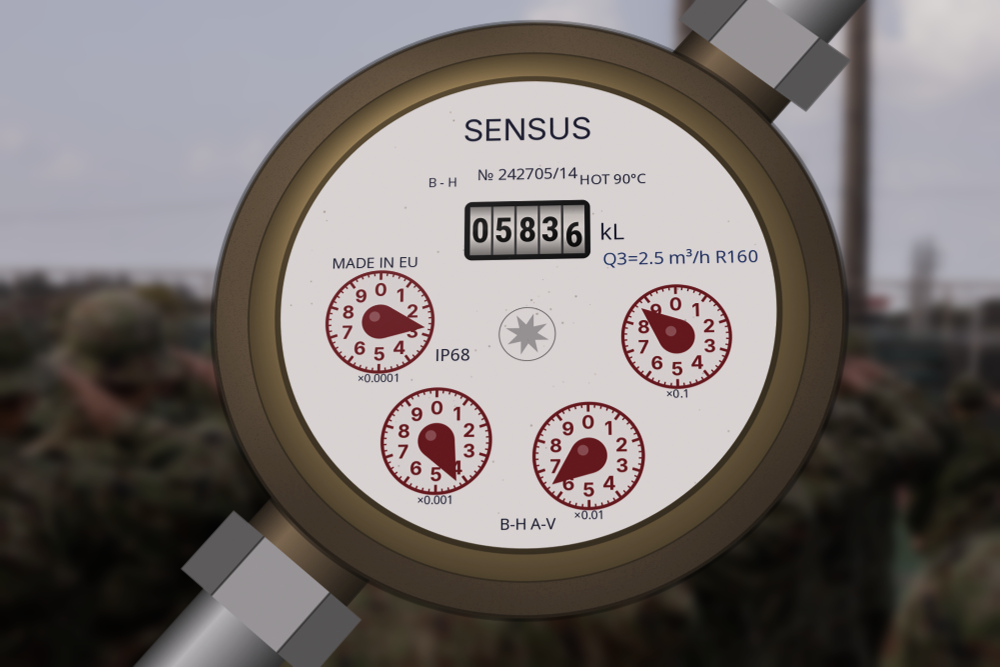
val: 5835.8642
